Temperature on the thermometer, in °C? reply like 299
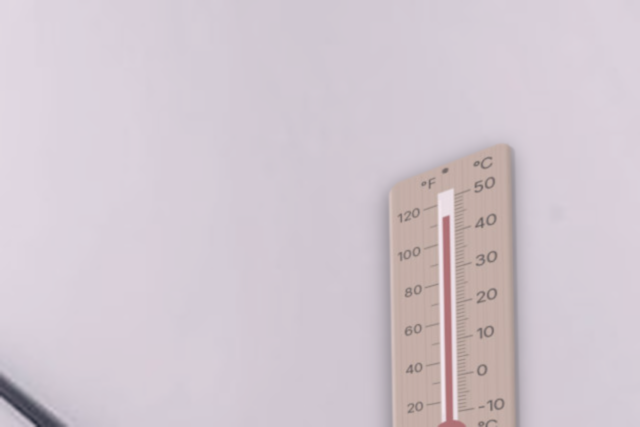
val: 45
